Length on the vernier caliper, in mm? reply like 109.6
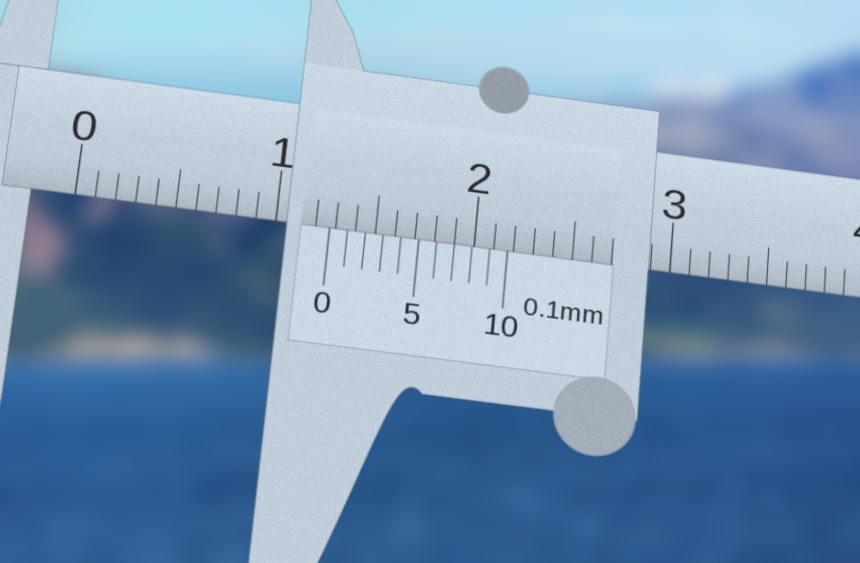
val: 12.7
